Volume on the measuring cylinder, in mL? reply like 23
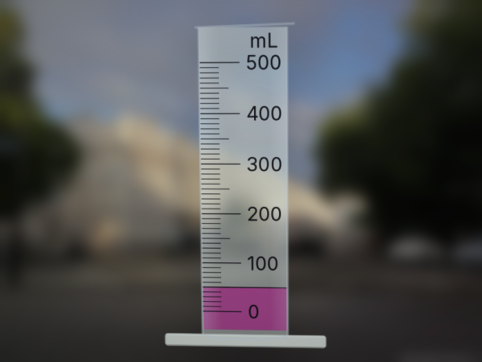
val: 50
